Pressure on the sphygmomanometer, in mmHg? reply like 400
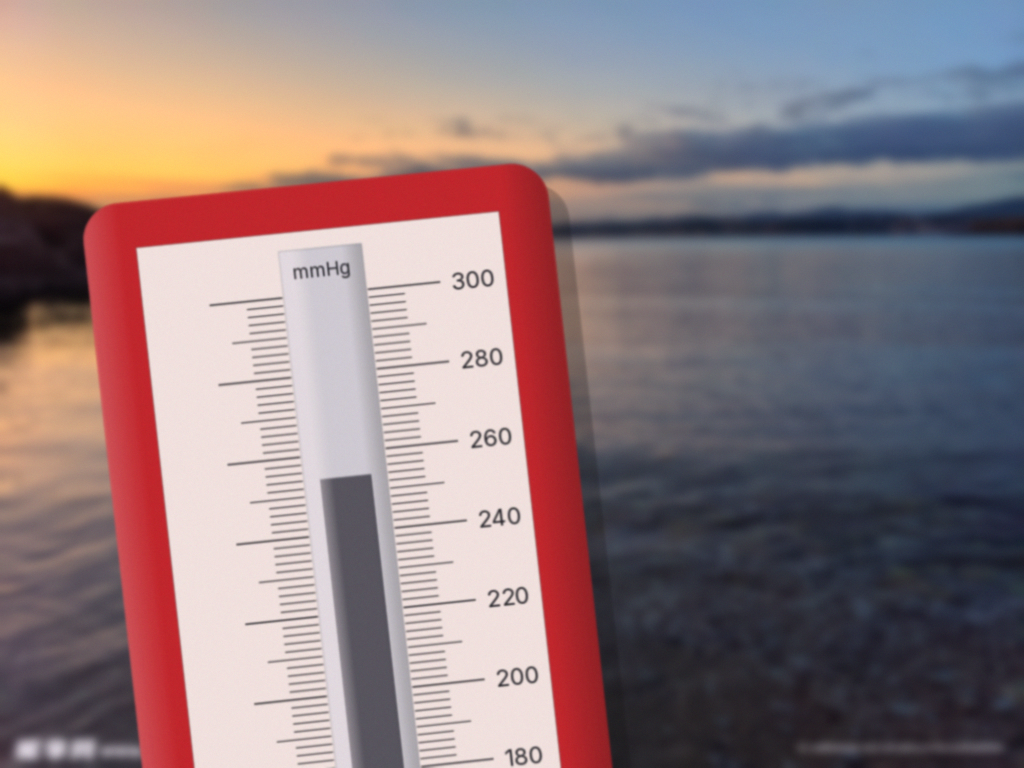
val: 254
